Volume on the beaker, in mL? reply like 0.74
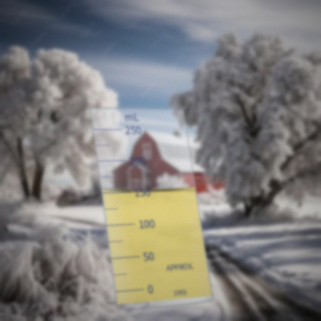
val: 150
